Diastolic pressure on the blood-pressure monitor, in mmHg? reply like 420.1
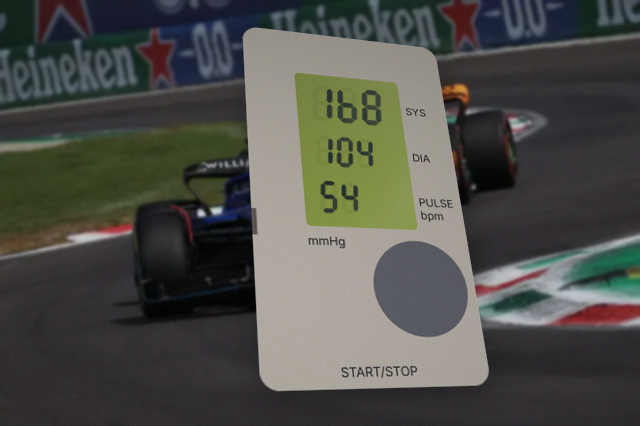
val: 104
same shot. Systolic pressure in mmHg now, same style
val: 168
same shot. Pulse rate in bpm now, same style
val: 54
